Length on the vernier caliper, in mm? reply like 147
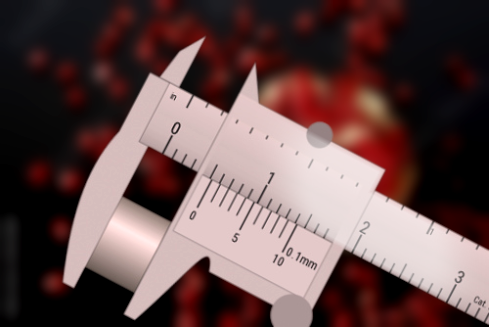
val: 5.2
